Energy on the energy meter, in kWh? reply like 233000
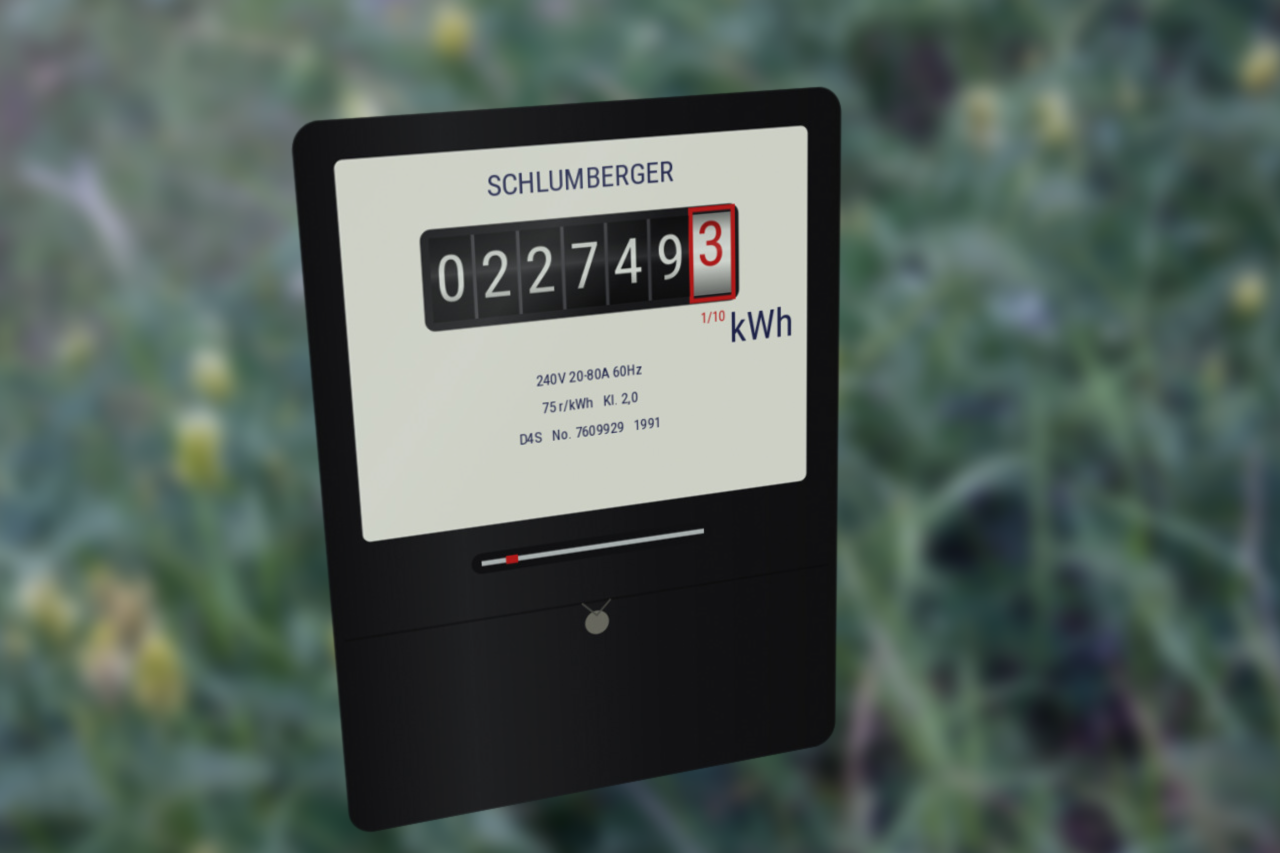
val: 22749.3
